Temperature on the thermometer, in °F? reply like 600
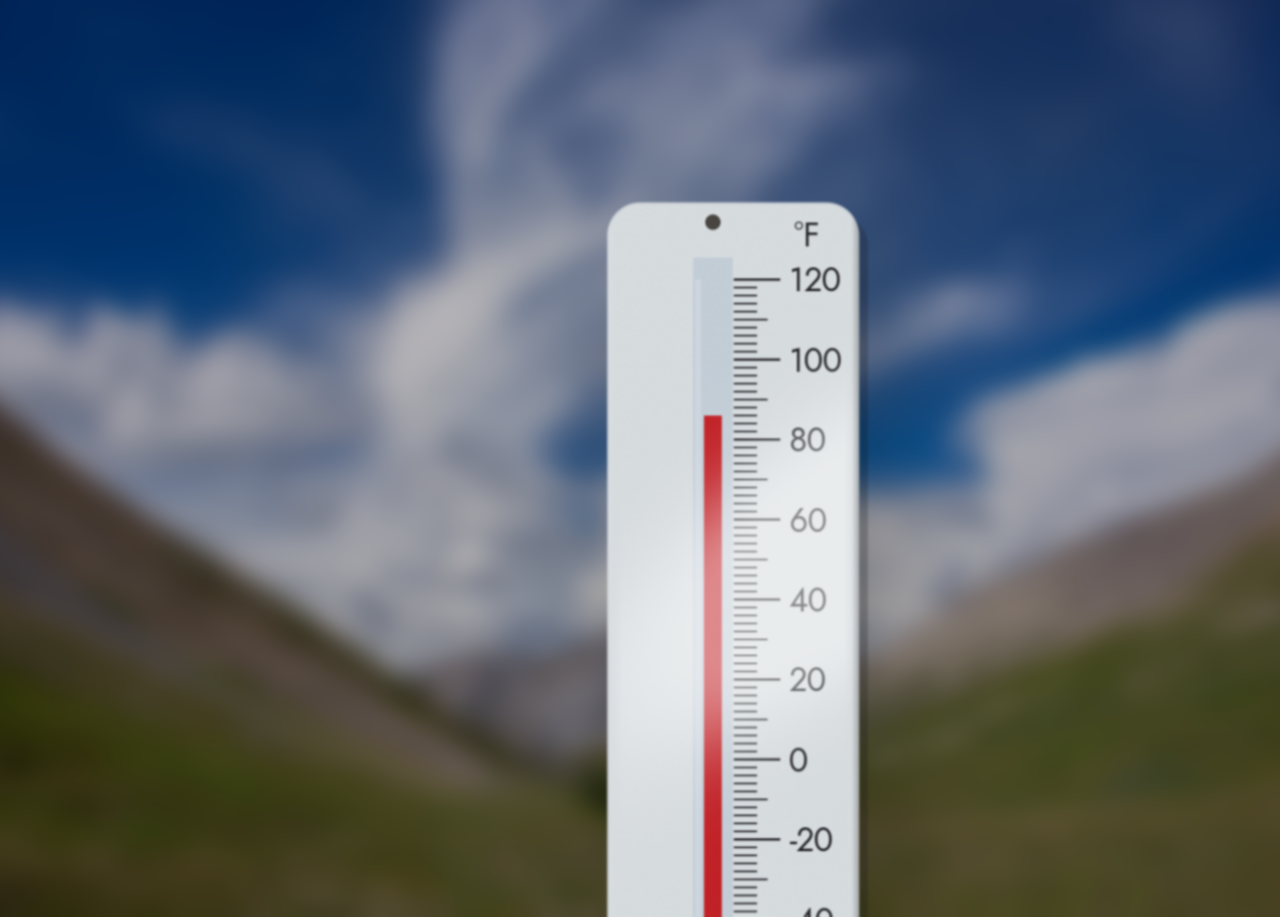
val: 86
